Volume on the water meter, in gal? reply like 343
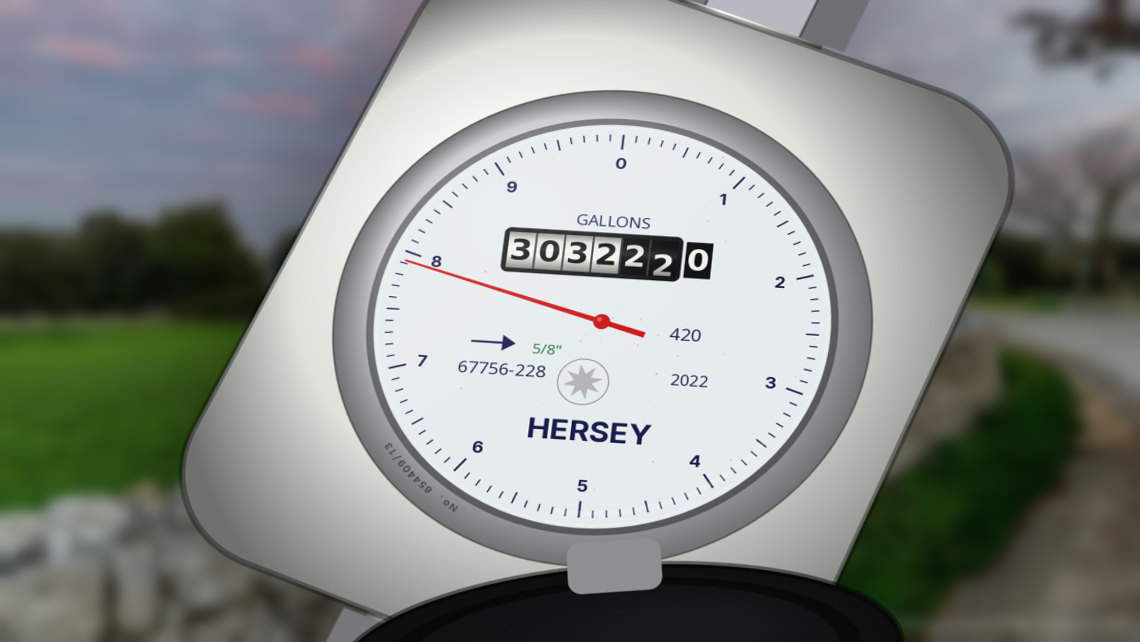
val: 3032217.9
